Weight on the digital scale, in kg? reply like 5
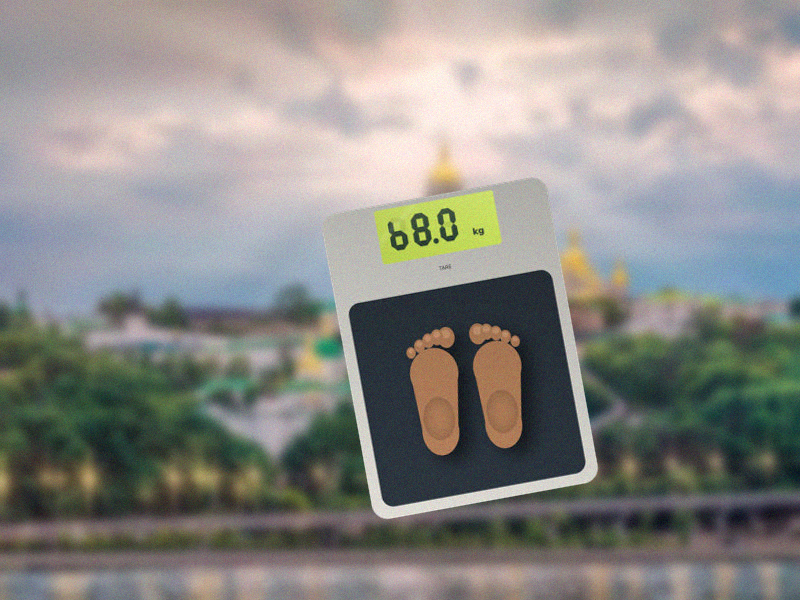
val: 68.0
